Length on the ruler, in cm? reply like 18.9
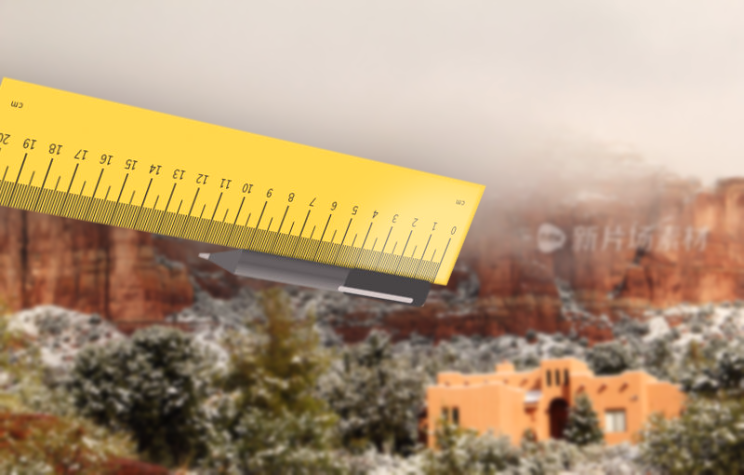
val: 11
